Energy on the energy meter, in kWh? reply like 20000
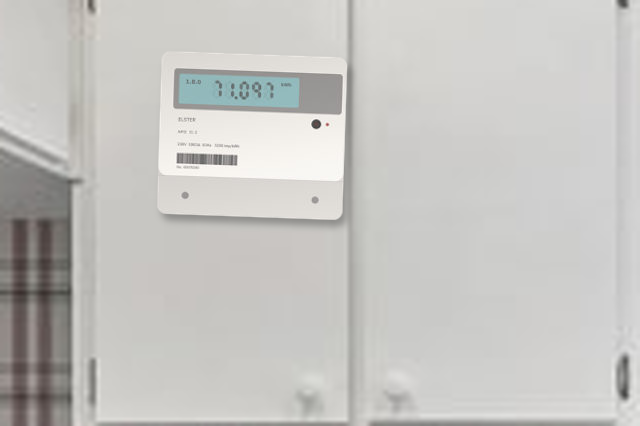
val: 71.097
